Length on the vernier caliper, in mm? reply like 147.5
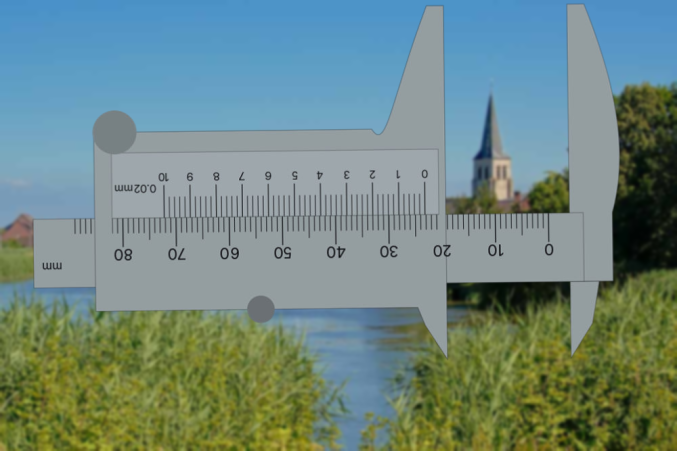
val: 23.2
